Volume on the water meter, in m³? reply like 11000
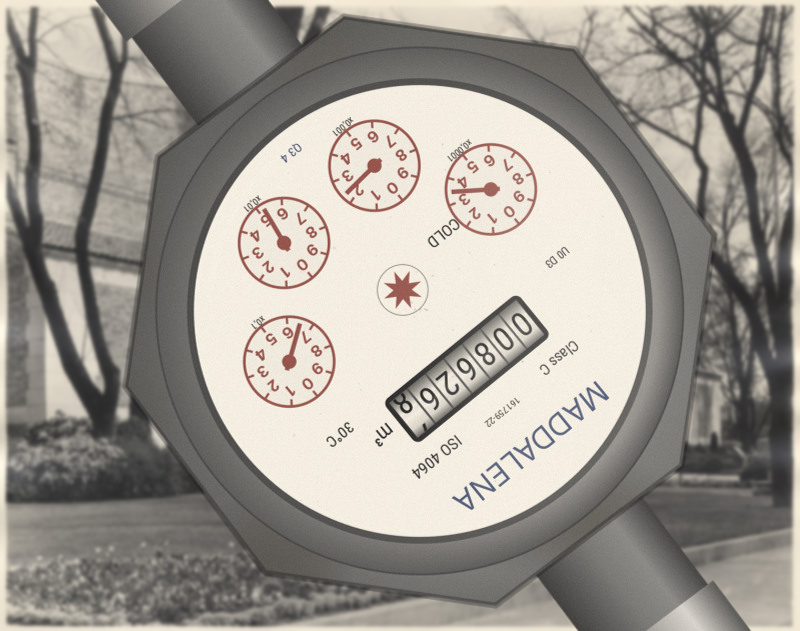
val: 86267.6523
